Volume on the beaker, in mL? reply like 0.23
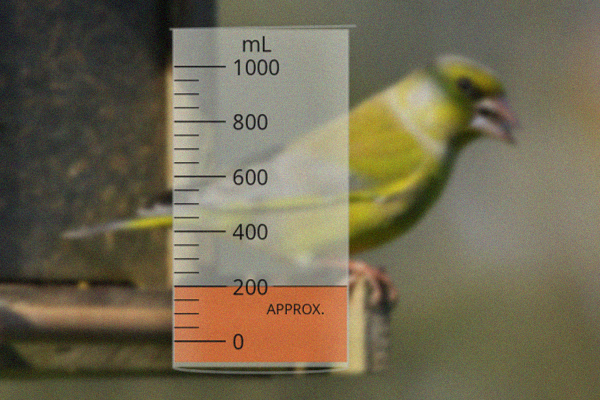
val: 200
